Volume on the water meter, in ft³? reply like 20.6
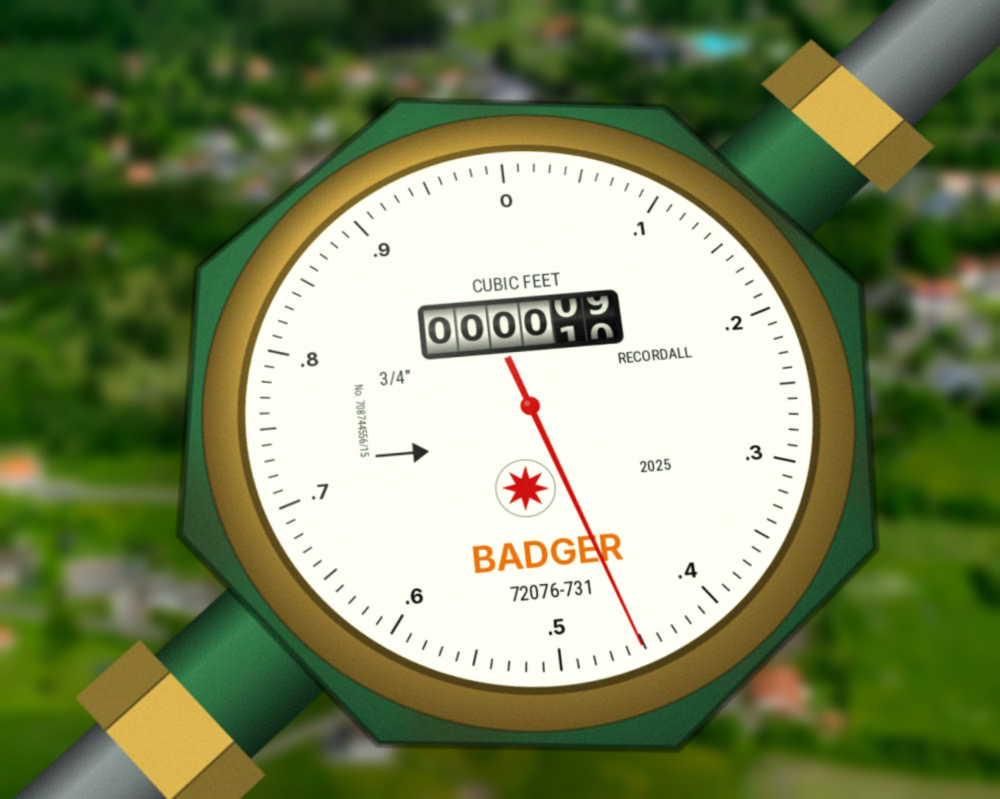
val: 9.45
